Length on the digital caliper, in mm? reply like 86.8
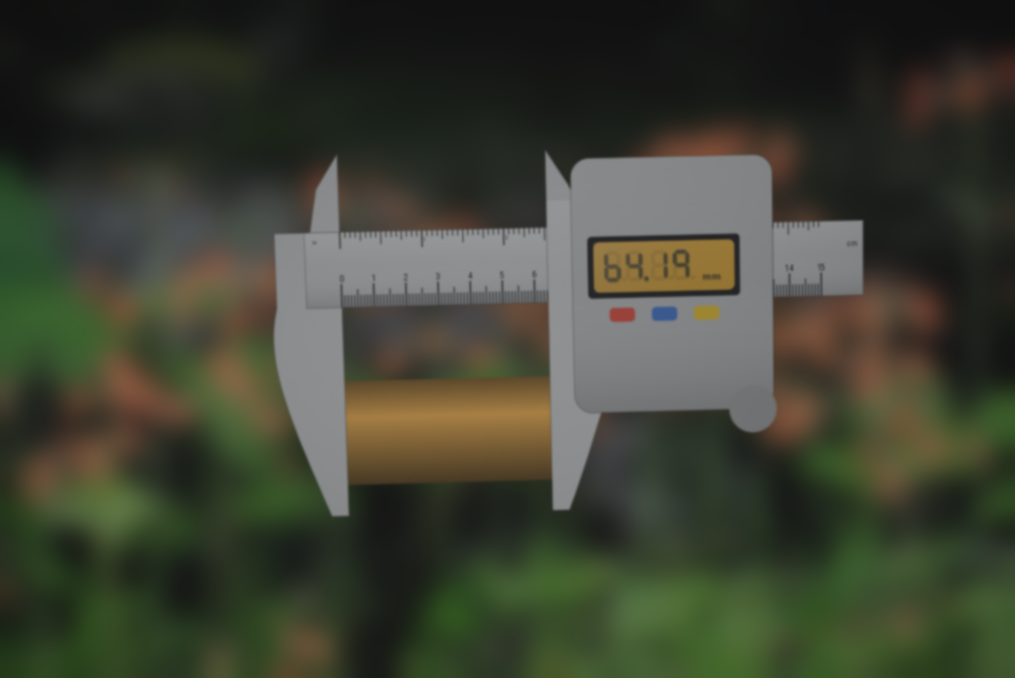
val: 64.19
